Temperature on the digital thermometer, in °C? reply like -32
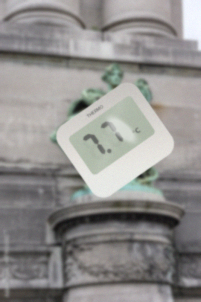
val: 7.7
